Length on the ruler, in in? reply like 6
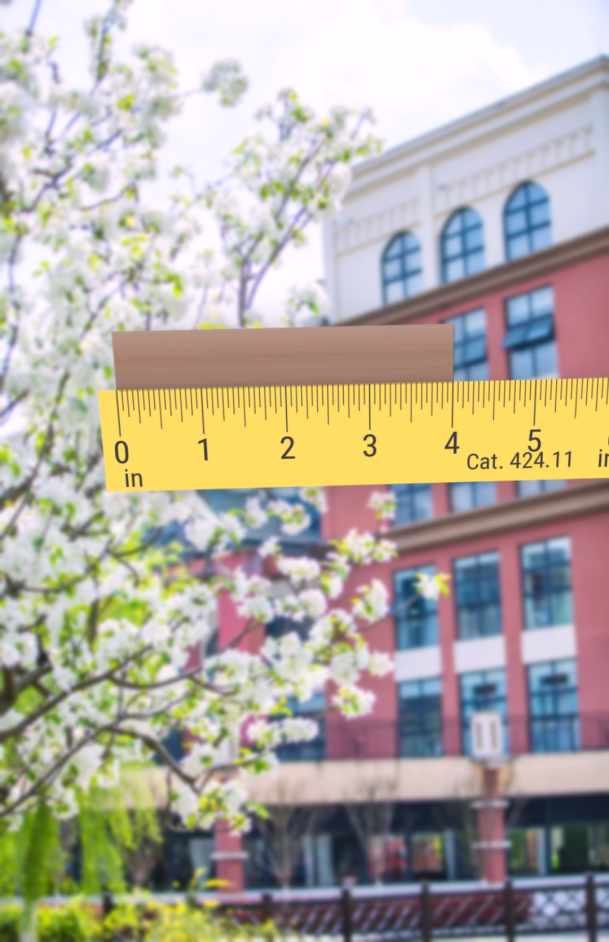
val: 4
